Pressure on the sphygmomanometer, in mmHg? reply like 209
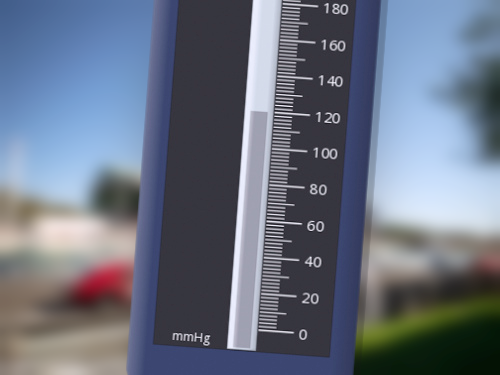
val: 120
